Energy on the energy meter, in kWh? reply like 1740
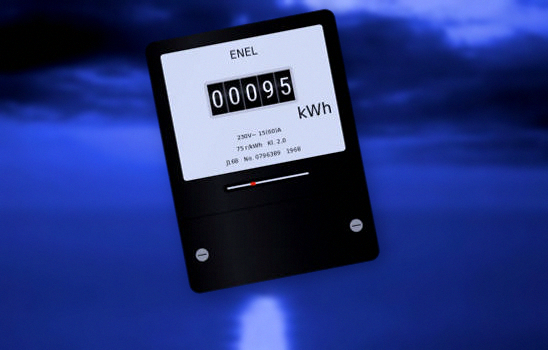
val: 95
